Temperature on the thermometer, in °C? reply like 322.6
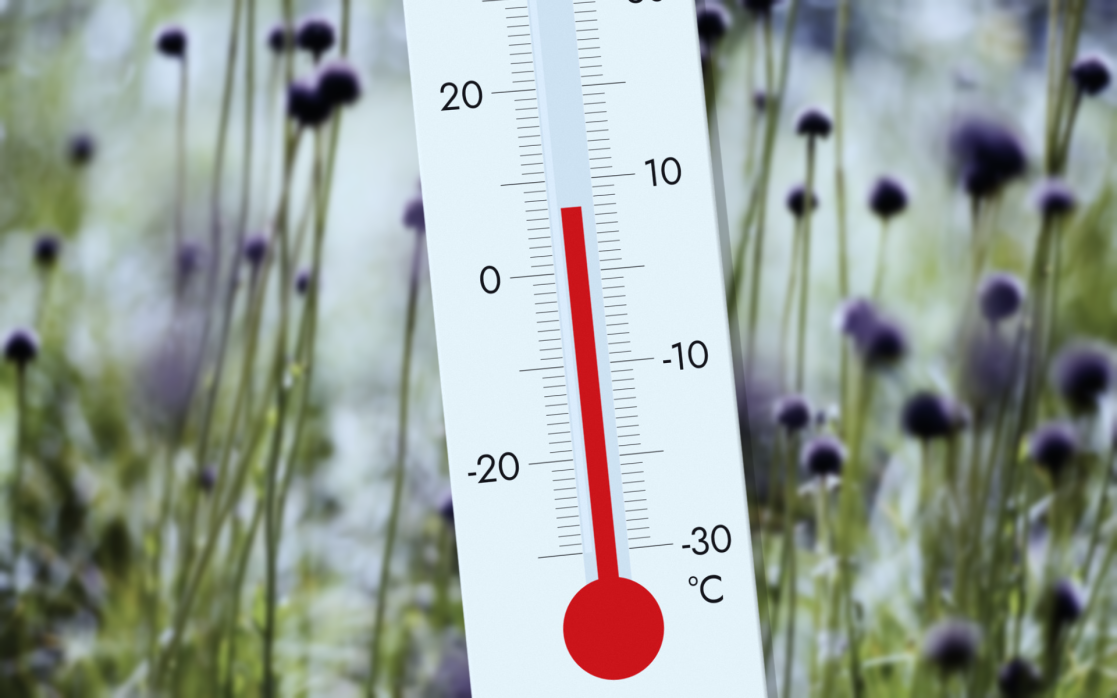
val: 7
